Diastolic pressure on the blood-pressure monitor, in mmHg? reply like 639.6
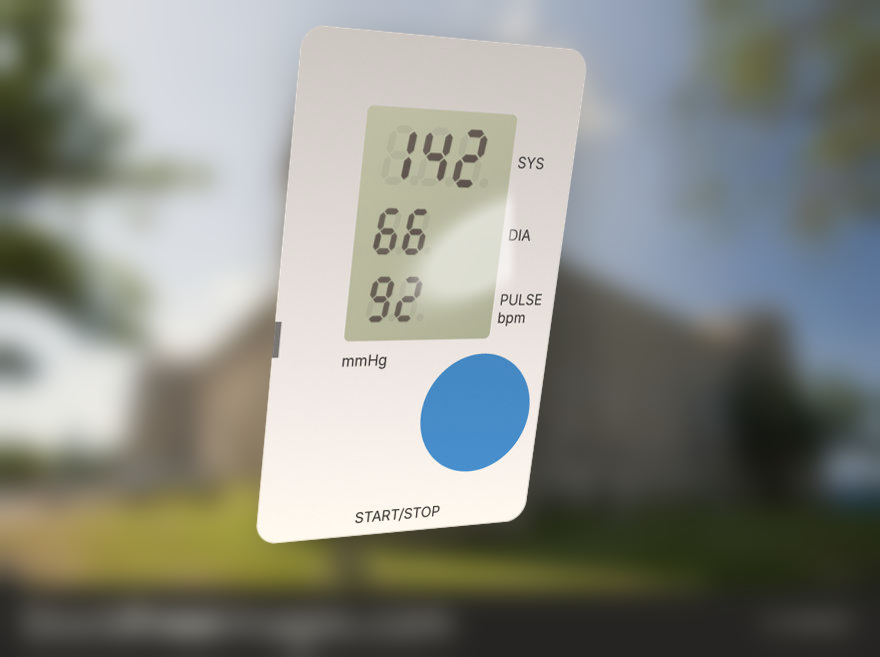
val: 66
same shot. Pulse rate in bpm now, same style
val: 92
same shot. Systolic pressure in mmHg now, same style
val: 142
